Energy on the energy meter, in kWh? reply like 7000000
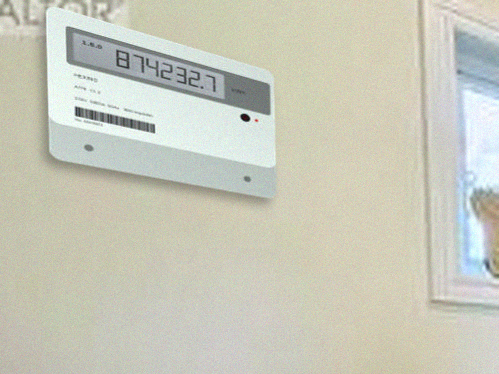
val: 874232.7
